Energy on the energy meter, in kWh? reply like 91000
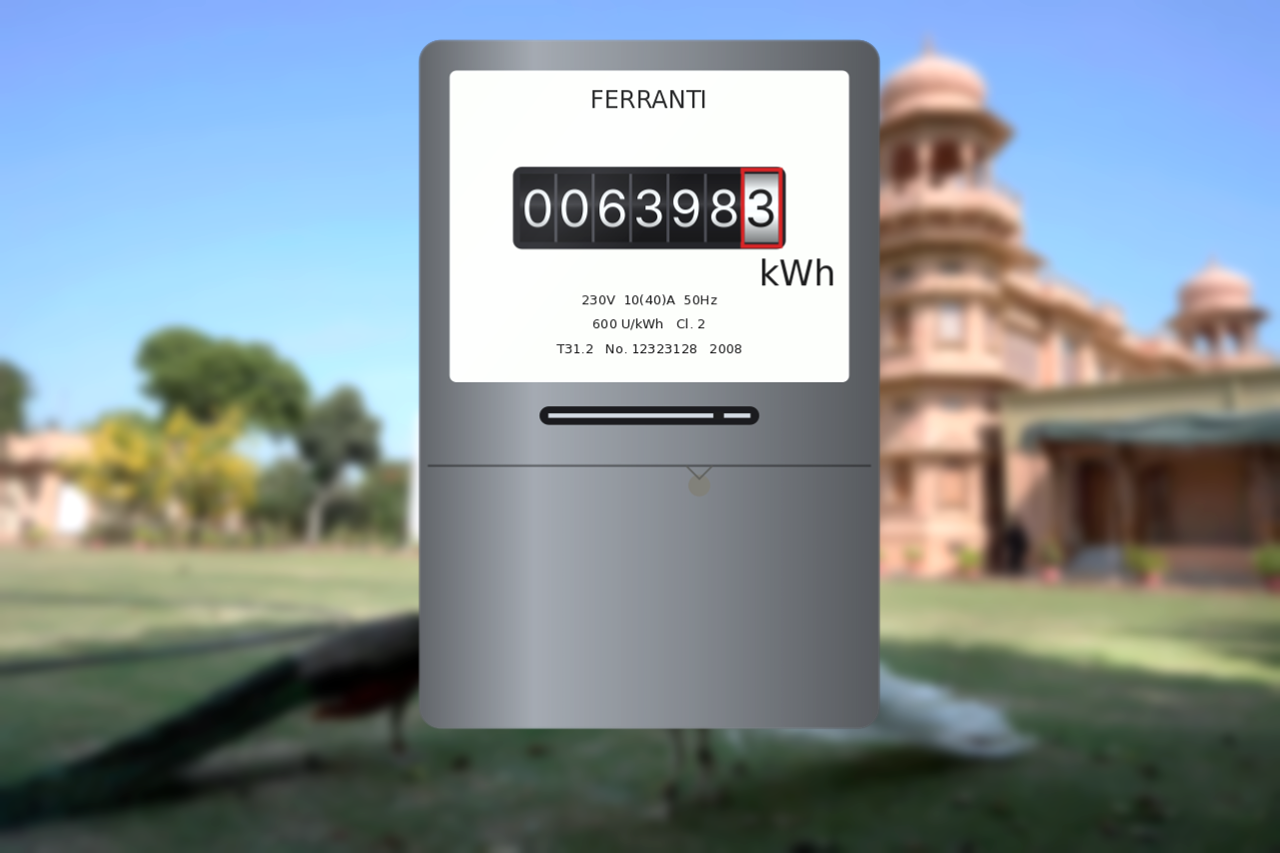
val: 6398.3
